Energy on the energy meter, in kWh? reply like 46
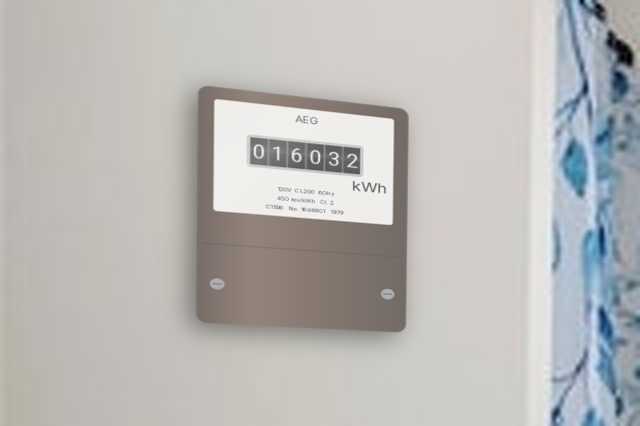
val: 16032
